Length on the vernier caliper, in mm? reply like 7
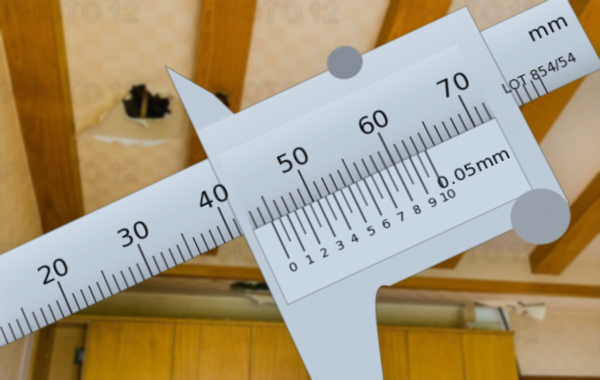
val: 44.8
